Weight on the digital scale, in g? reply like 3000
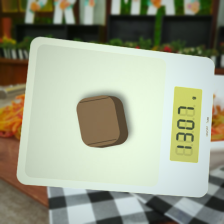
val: 1307
